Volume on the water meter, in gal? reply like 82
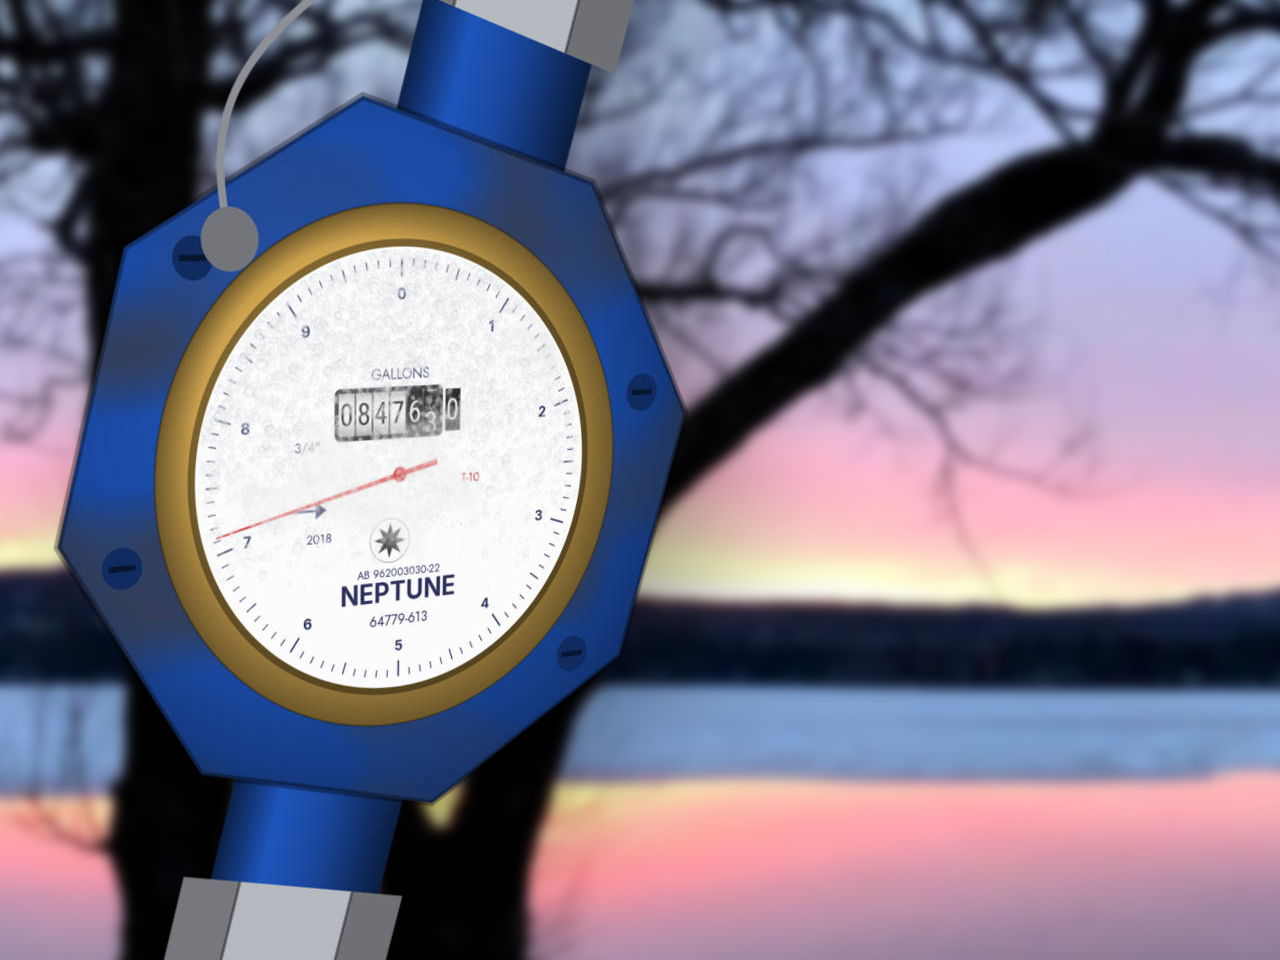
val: 847627.1
